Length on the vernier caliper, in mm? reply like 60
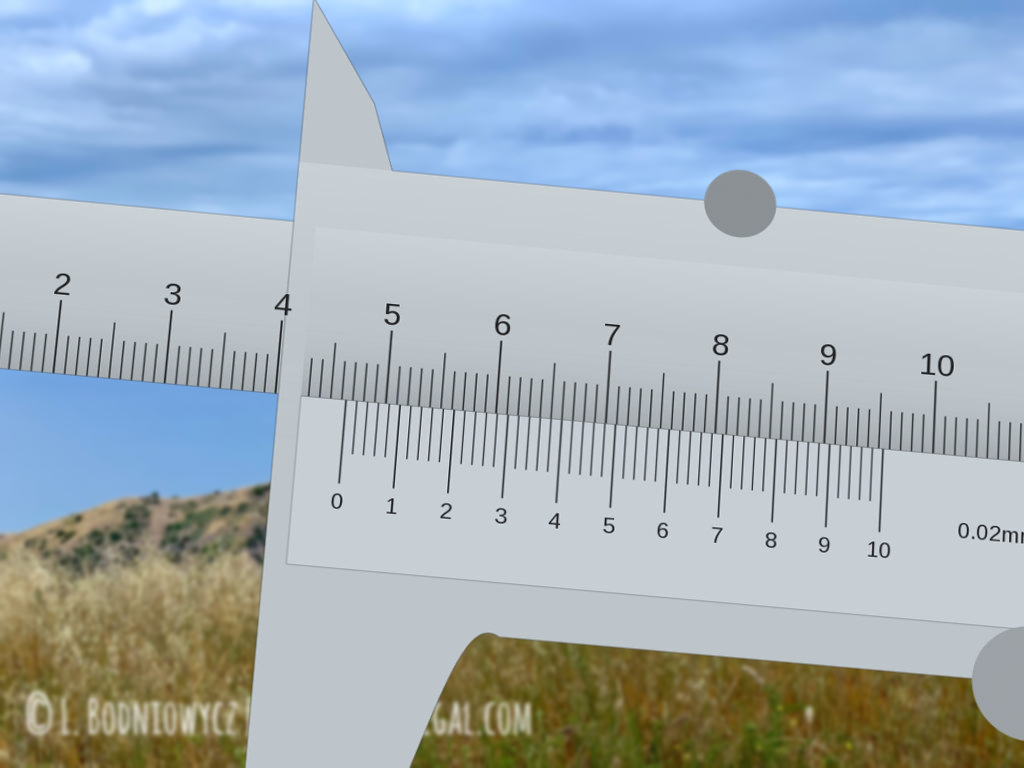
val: 46.4
